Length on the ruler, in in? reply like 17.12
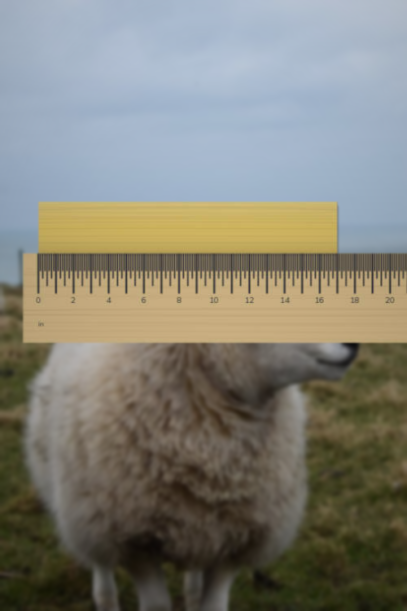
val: 17
